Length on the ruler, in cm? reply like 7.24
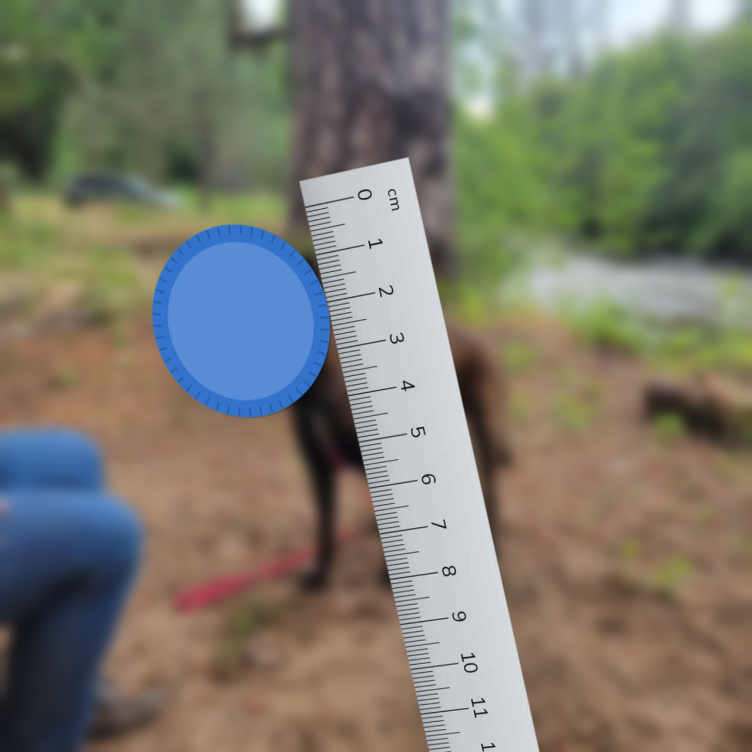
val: 4.1
